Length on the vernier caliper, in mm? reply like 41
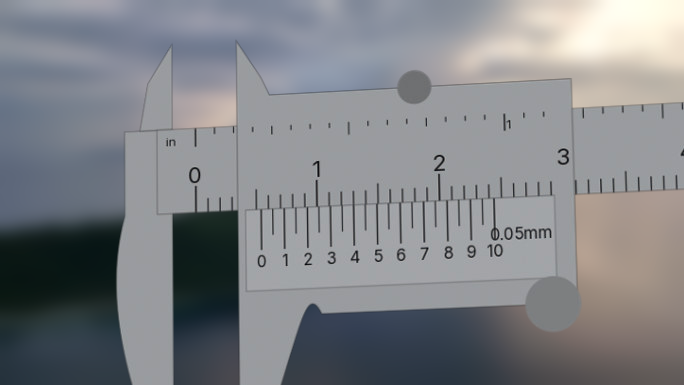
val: 5.4
